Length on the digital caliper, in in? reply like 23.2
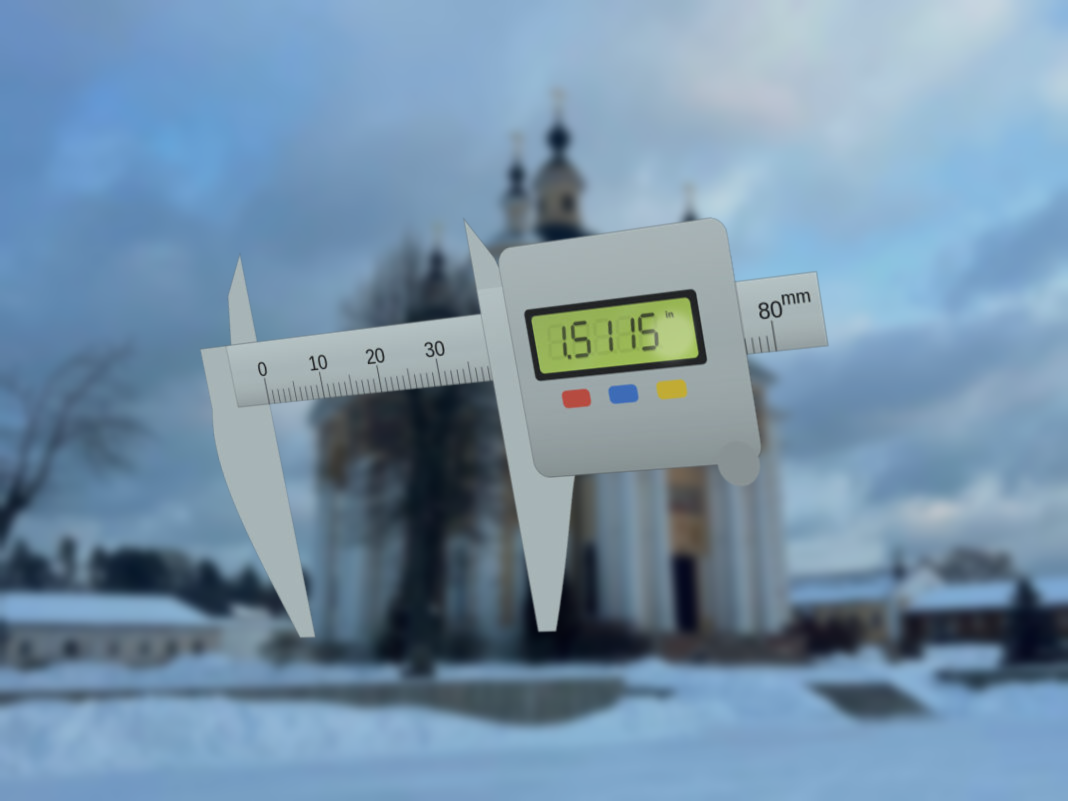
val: 1.5115
